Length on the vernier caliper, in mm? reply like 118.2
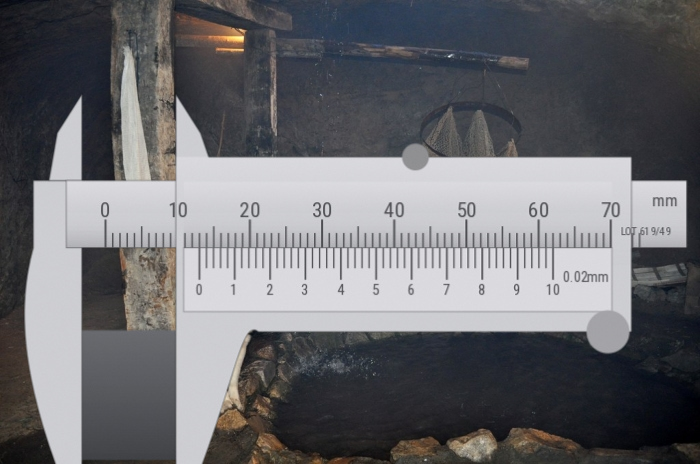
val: 13.0
